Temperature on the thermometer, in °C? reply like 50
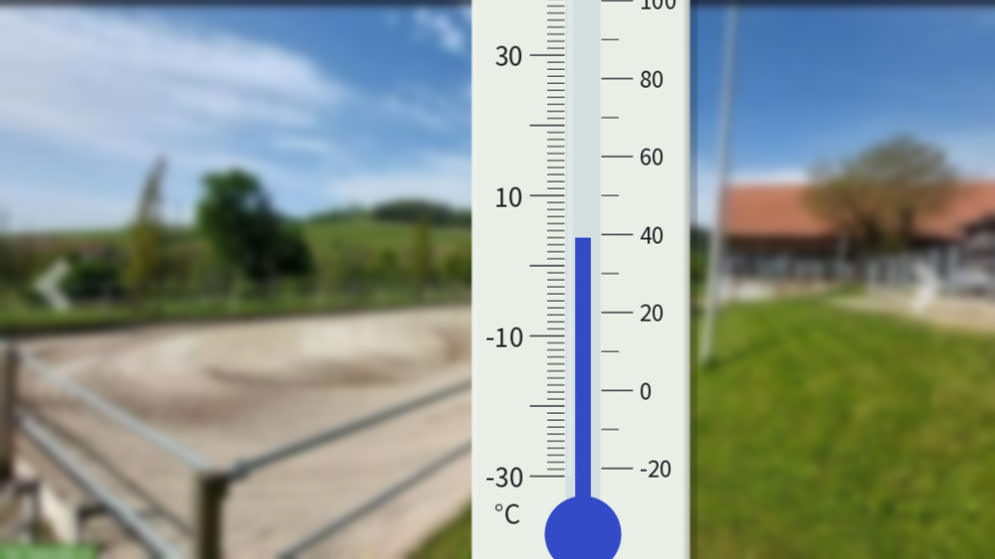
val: 4
